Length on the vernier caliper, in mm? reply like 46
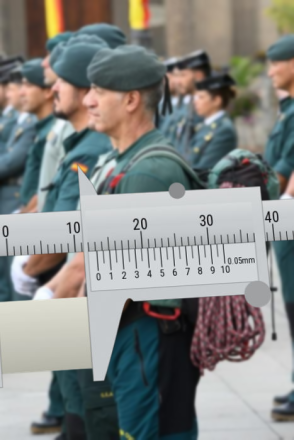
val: 13.2
